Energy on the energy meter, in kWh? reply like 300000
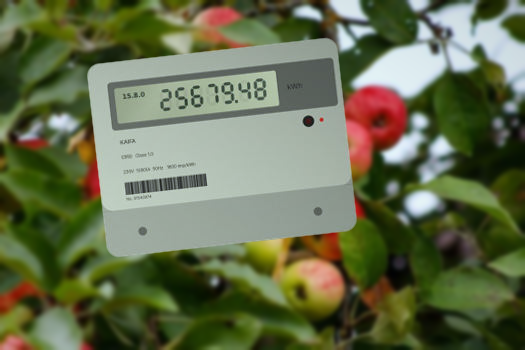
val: 25679.48
